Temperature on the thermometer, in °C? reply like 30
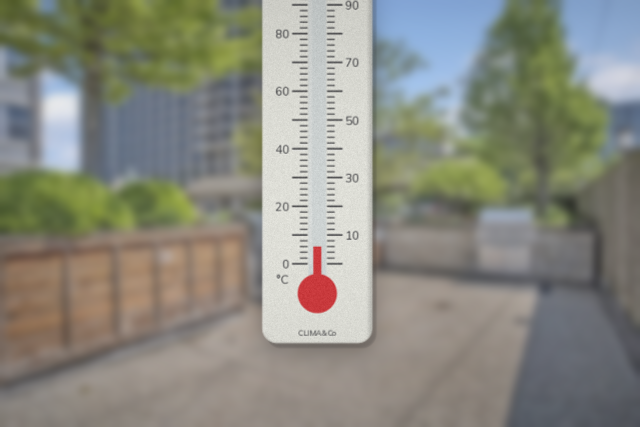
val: 6
